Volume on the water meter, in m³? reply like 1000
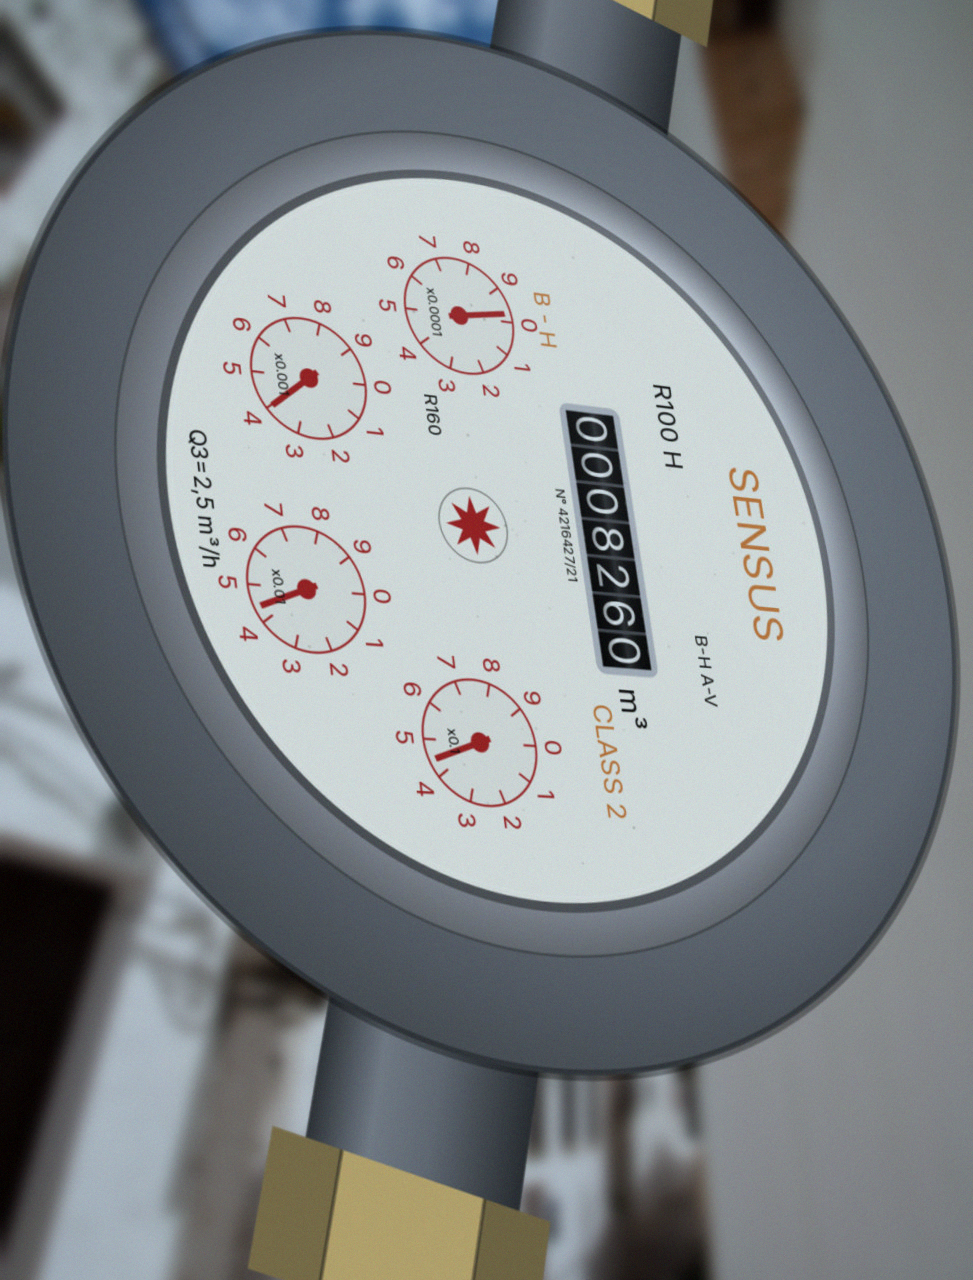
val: 8260.4439
